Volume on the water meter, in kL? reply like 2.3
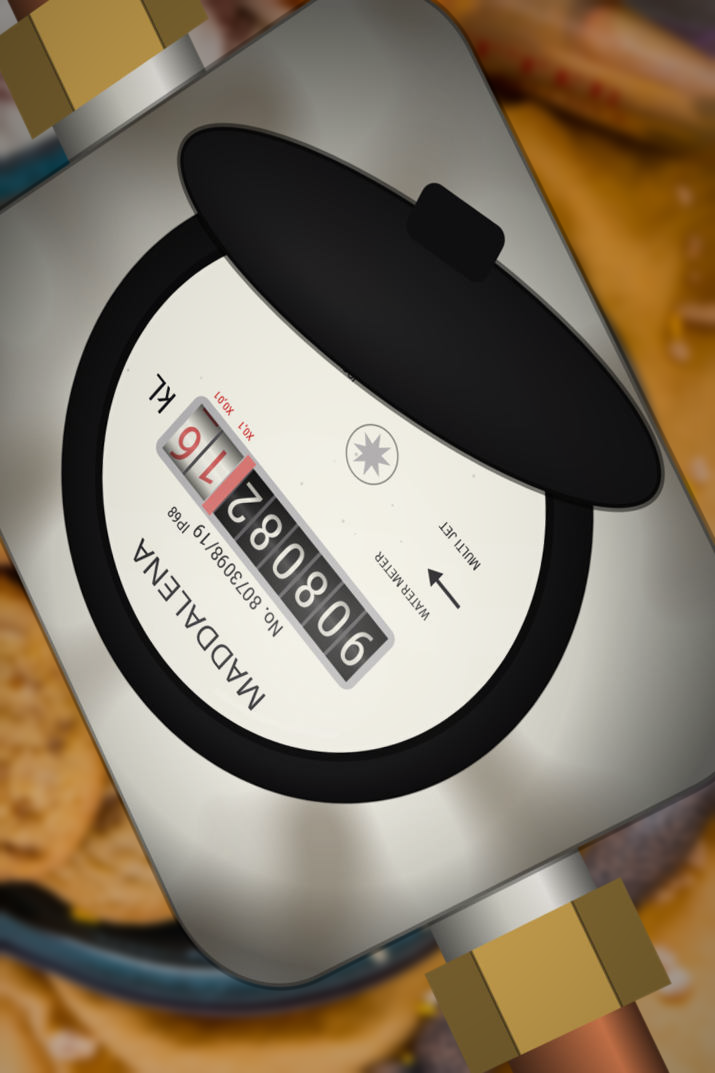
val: 908082.16
